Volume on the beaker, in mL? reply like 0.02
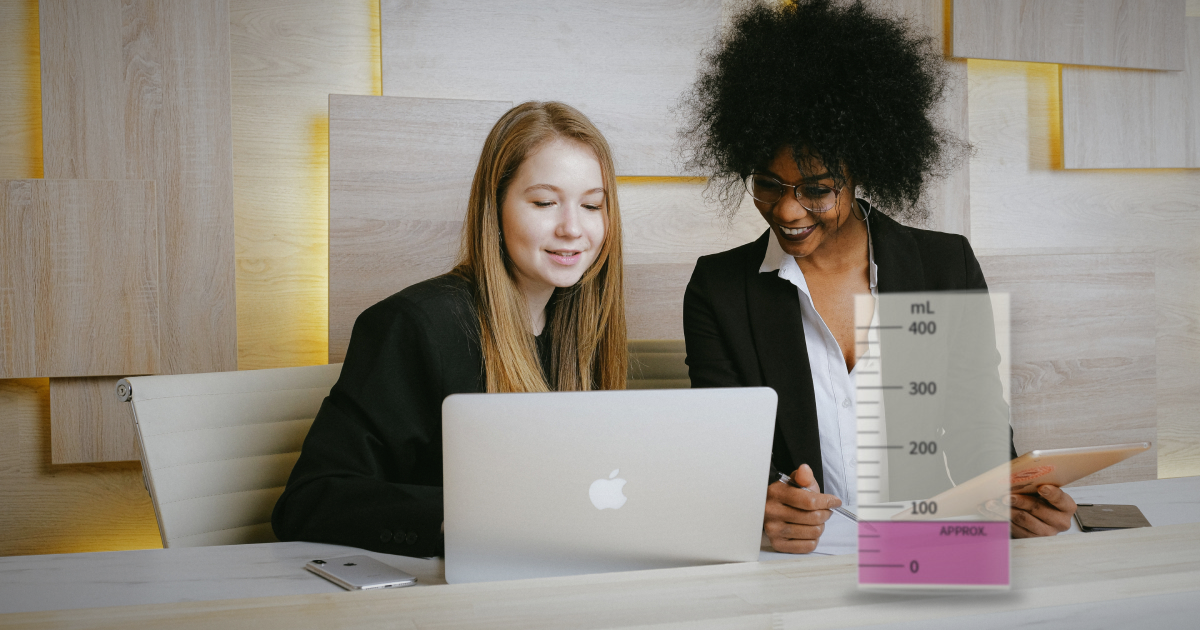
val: 75
